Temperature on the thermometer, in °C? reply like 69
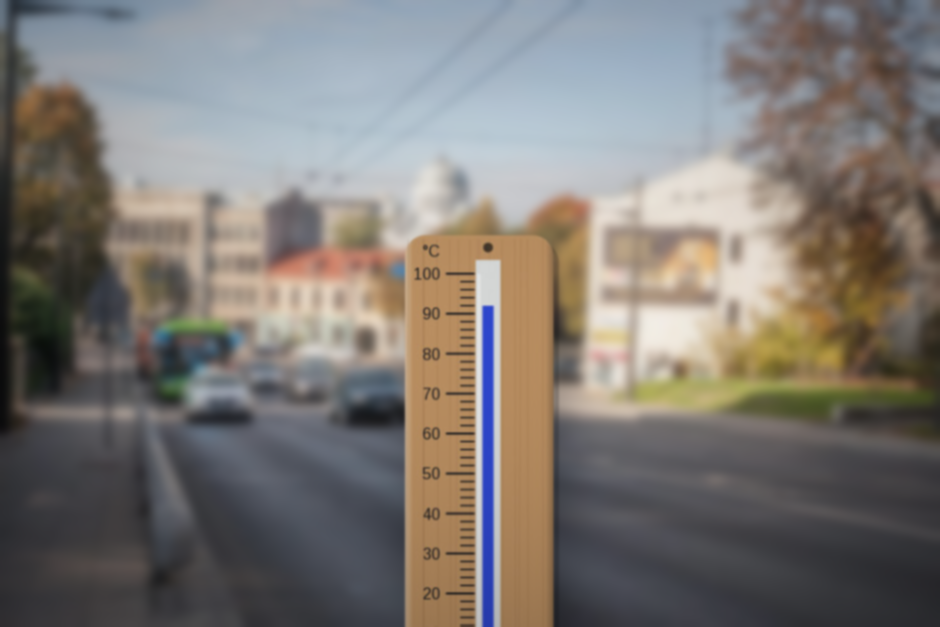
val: 92
